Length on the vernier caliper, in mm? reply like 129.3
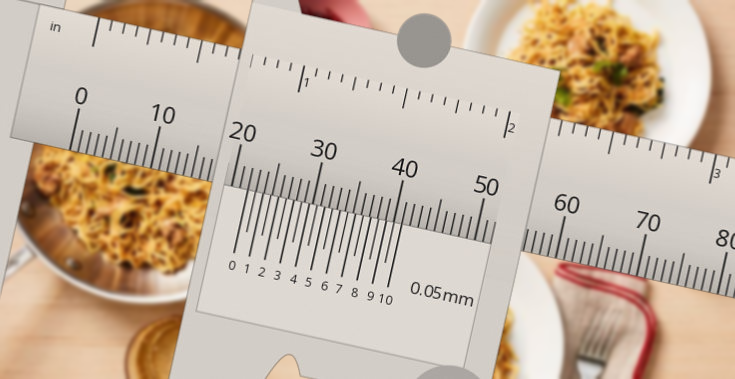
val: 22.0
